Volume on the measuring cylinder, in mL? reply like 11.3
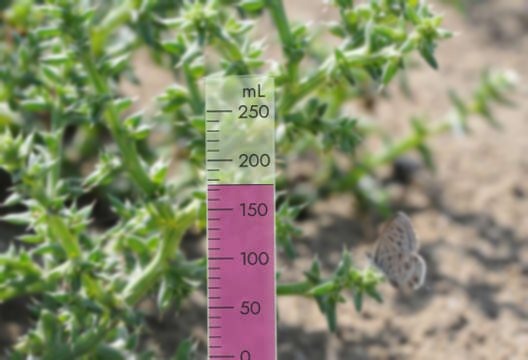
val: 175
